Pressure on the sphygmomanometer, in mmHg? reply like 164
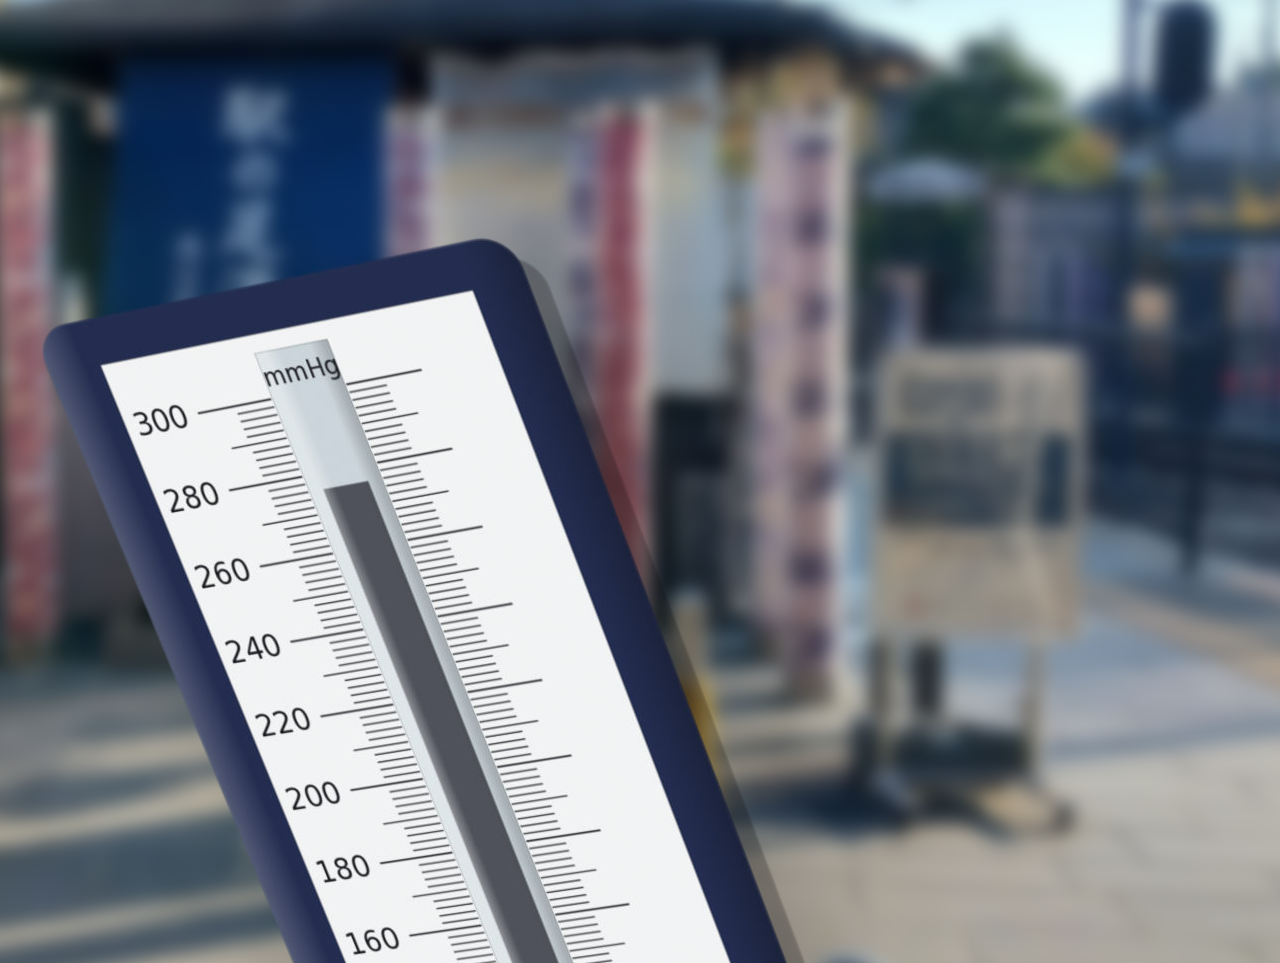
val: 276
